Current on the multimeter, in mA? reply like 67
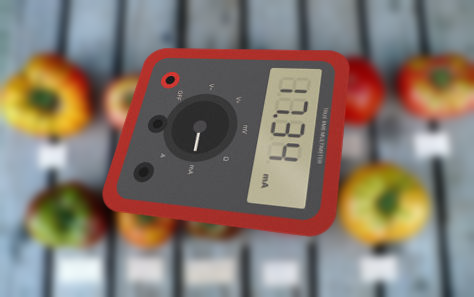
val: 17.34
